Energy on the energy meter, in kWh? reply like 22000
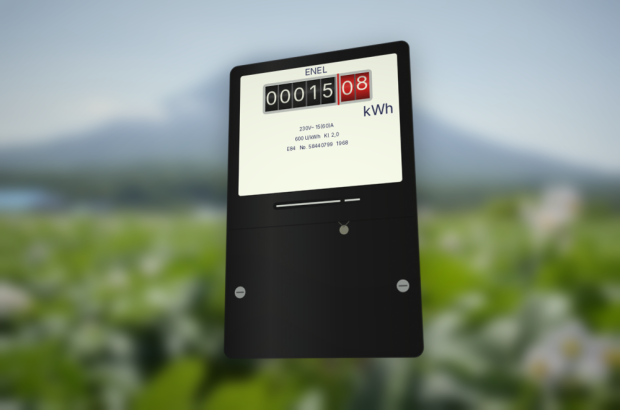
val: 15.08
